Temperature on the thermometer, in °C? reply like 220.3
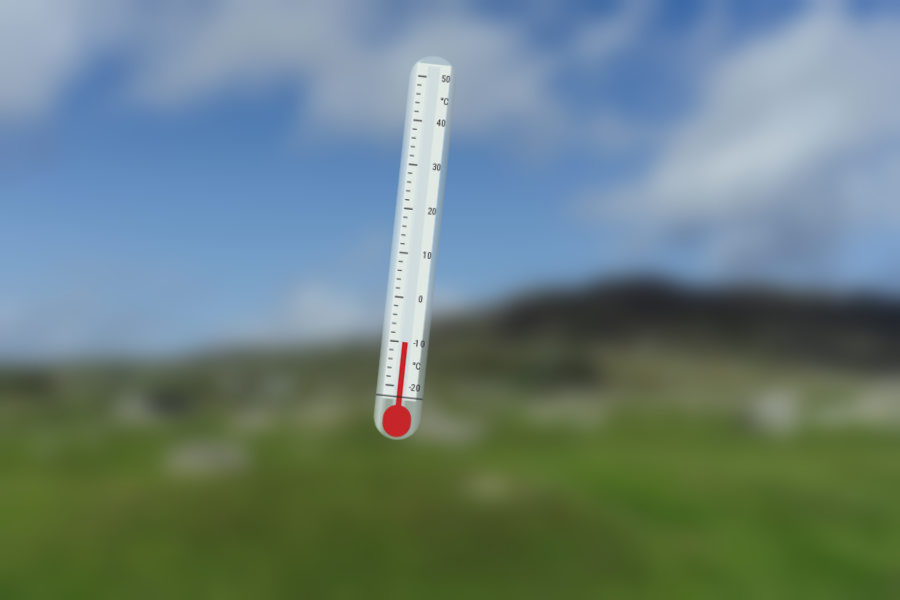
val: -10
